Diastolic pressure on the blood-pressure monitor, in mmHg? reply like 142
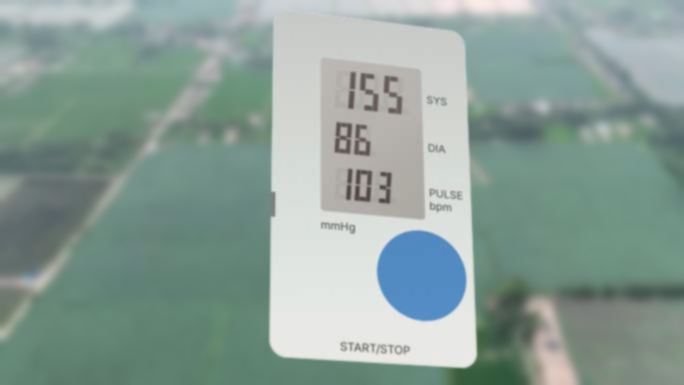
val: 86
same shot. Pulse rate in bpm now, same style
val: 103
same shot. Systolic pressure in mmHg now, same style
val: 155
